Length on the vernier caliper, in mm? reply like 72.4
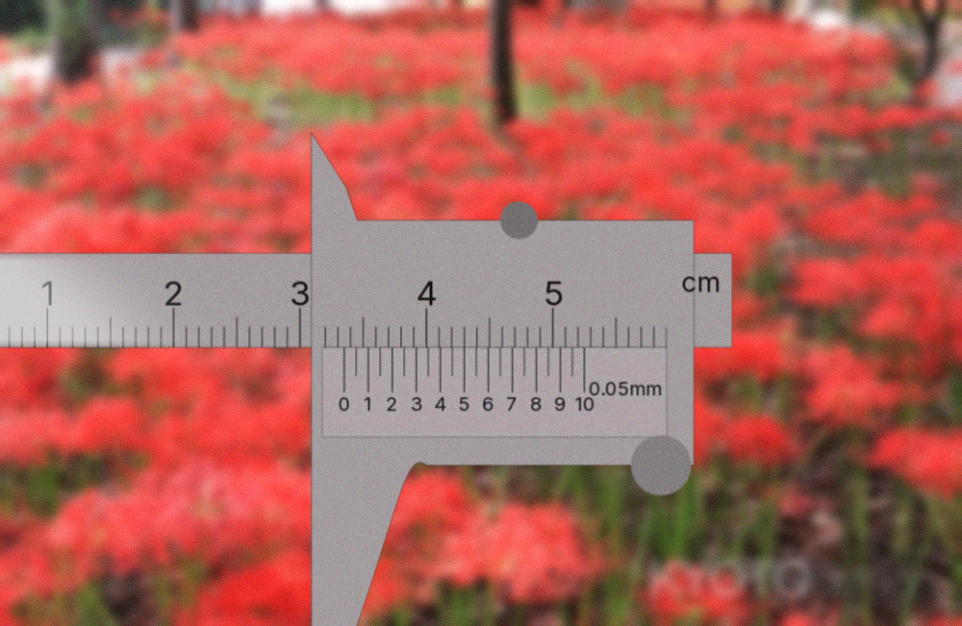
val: 33.5
